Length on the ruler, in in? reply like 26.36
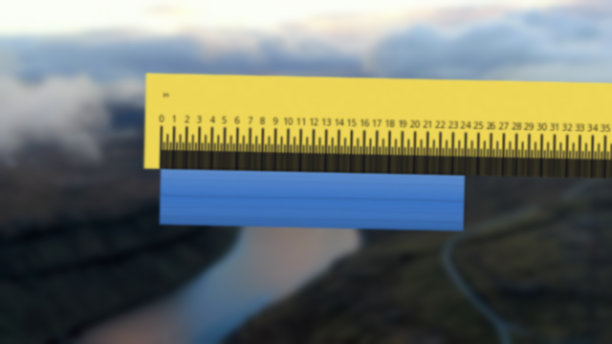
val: 24
